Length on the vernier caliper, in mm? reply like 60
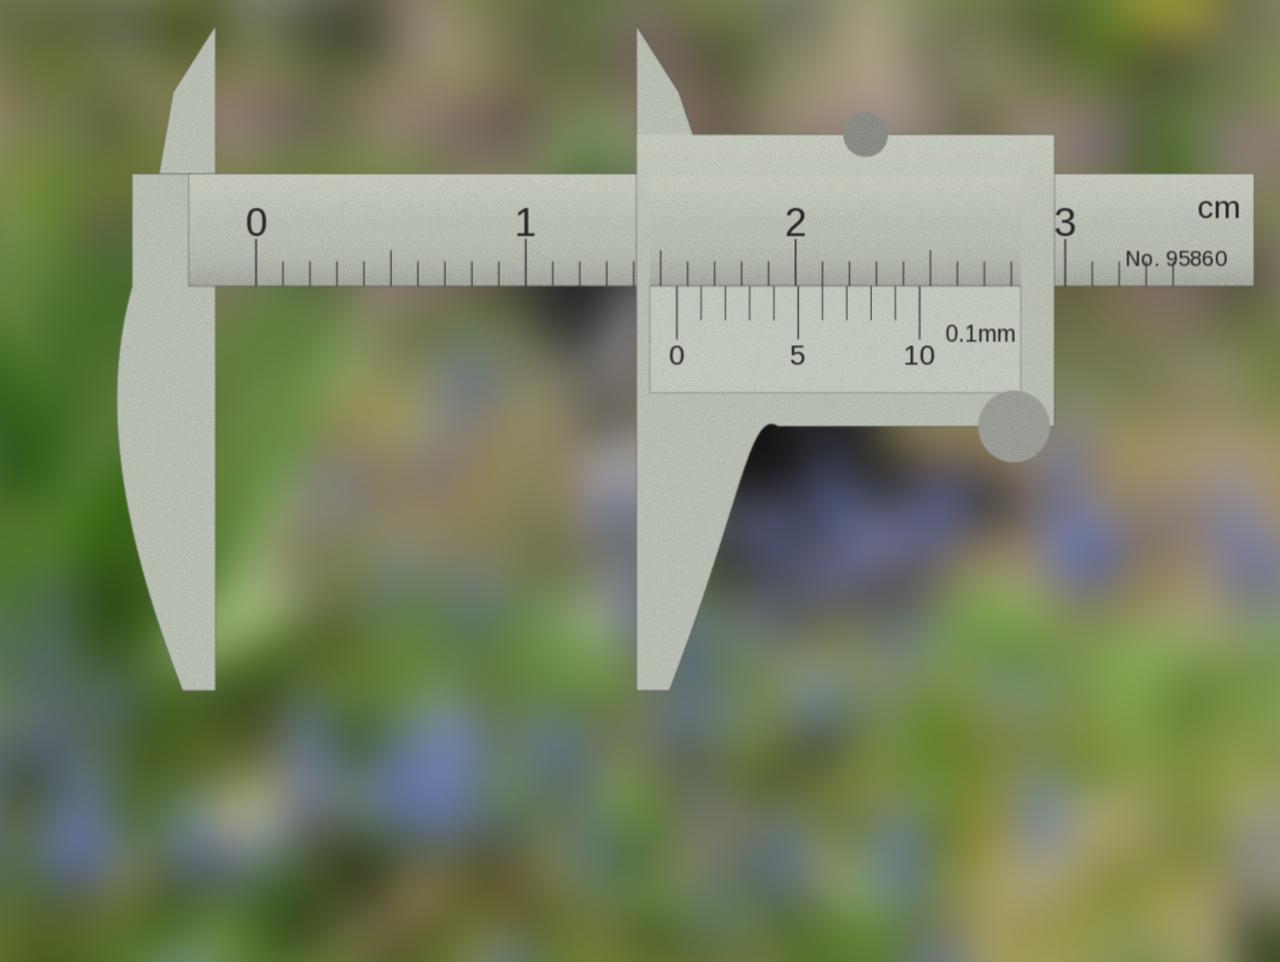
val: 15.6
